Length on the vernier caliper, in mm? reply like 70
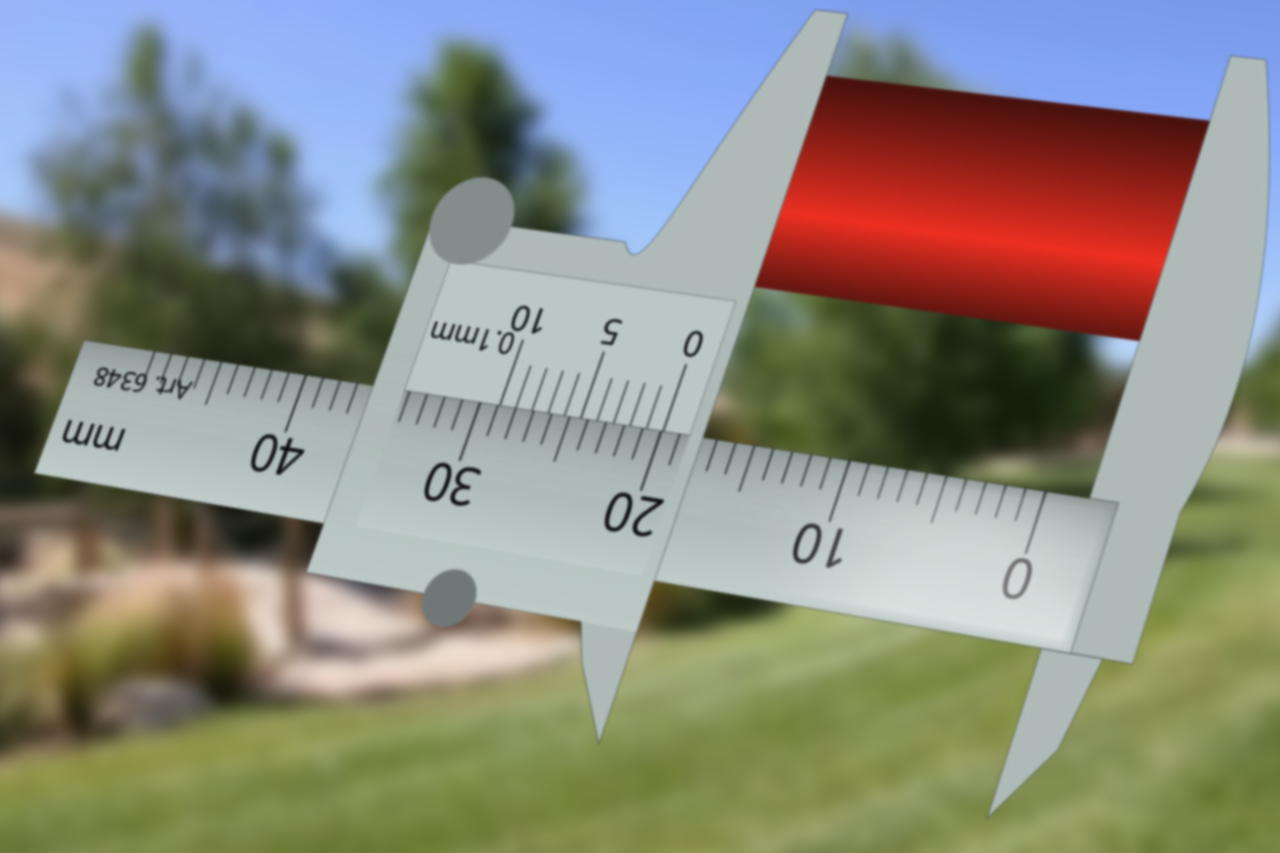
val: 19.9
